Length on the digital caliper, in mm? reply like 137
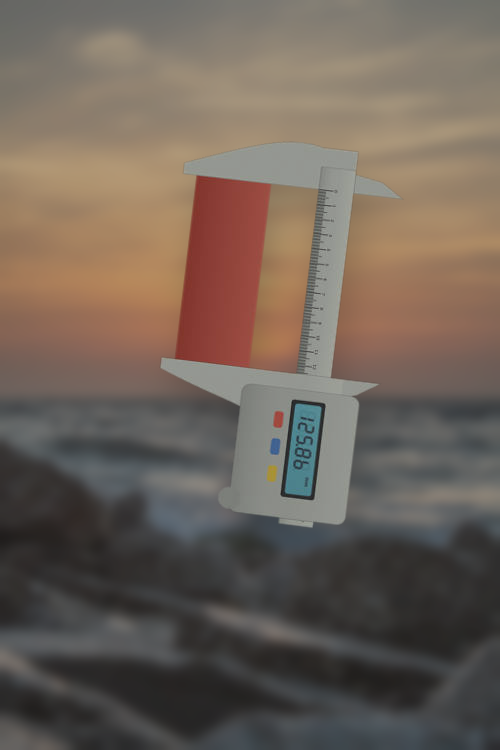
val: 125.86
